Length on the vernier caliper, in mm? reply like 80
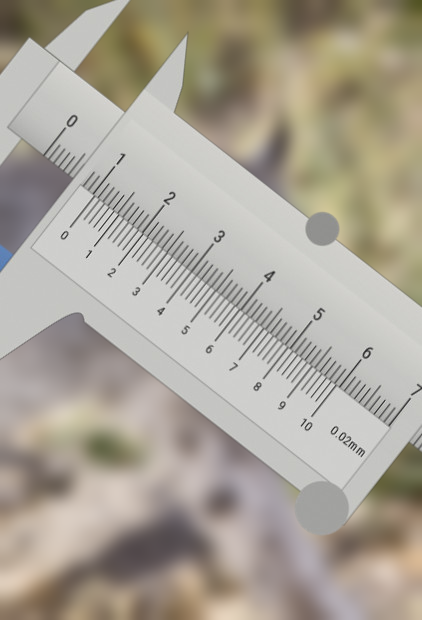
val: 10.4
